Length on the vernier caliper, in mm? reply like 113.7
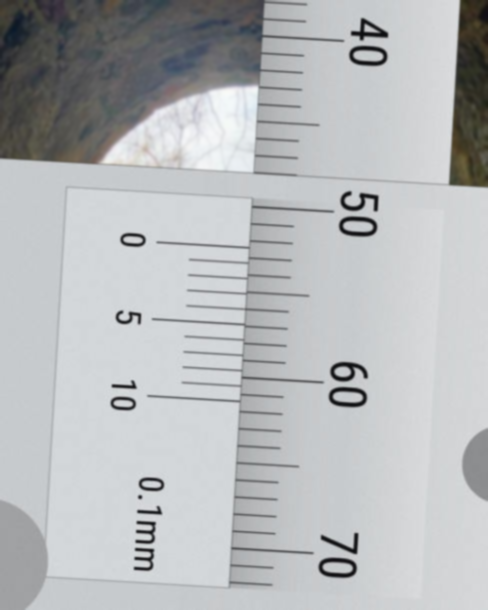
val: 52.4
